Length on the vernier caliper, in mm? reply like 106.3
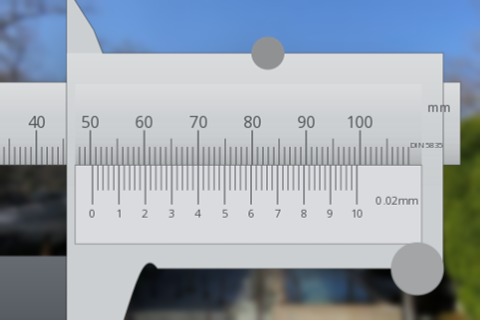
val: 50.4
